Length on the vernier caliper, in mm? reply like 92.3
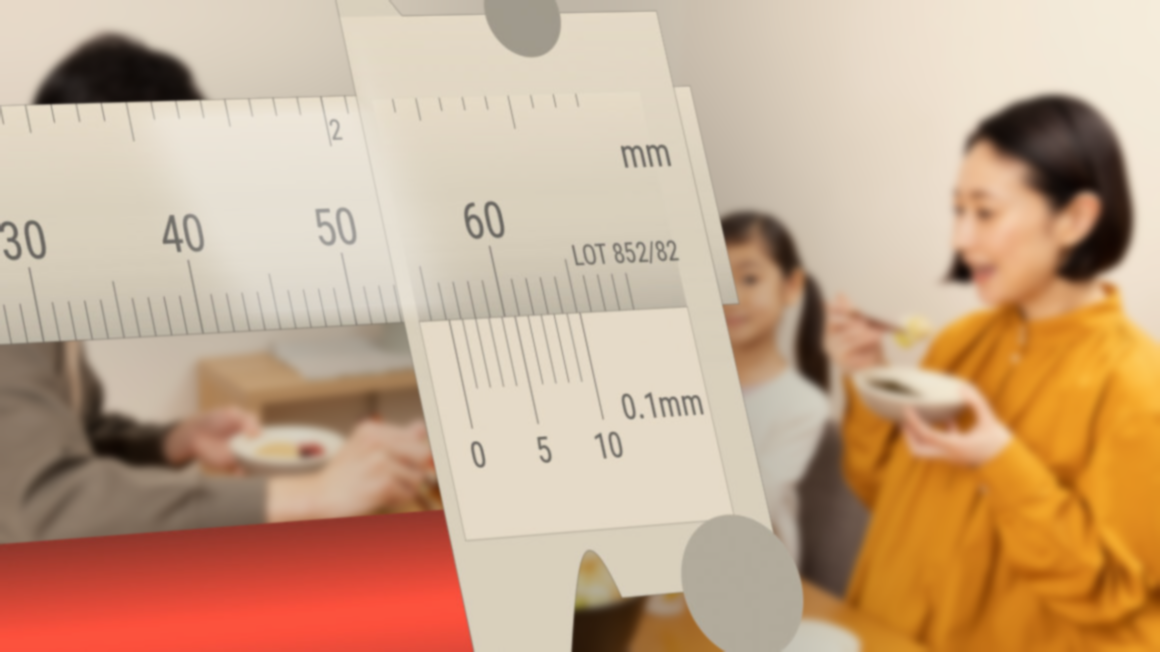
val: 56.2
